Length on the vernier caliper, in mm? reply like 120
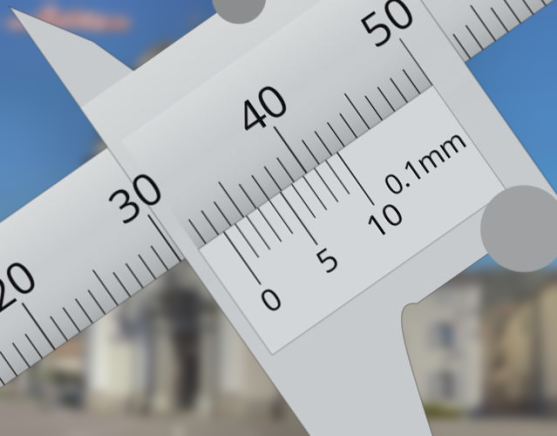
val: 33.4
